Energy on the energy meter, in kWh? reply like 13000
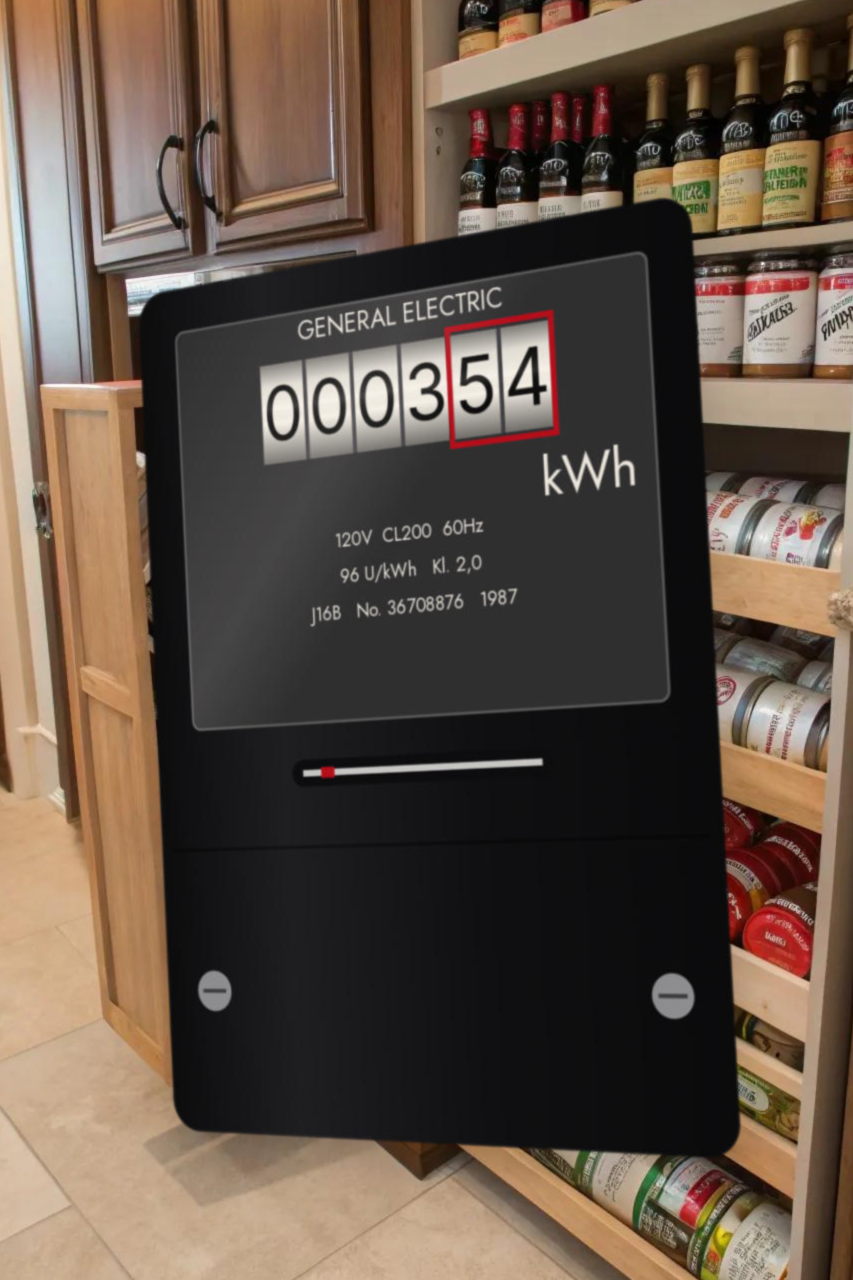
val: 3.54
